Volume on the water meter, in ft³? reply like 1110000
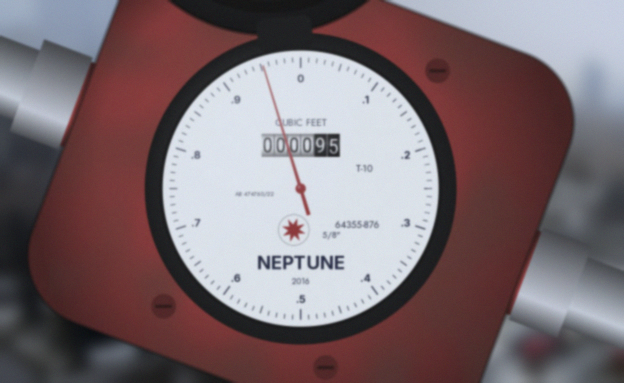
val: 94.95
